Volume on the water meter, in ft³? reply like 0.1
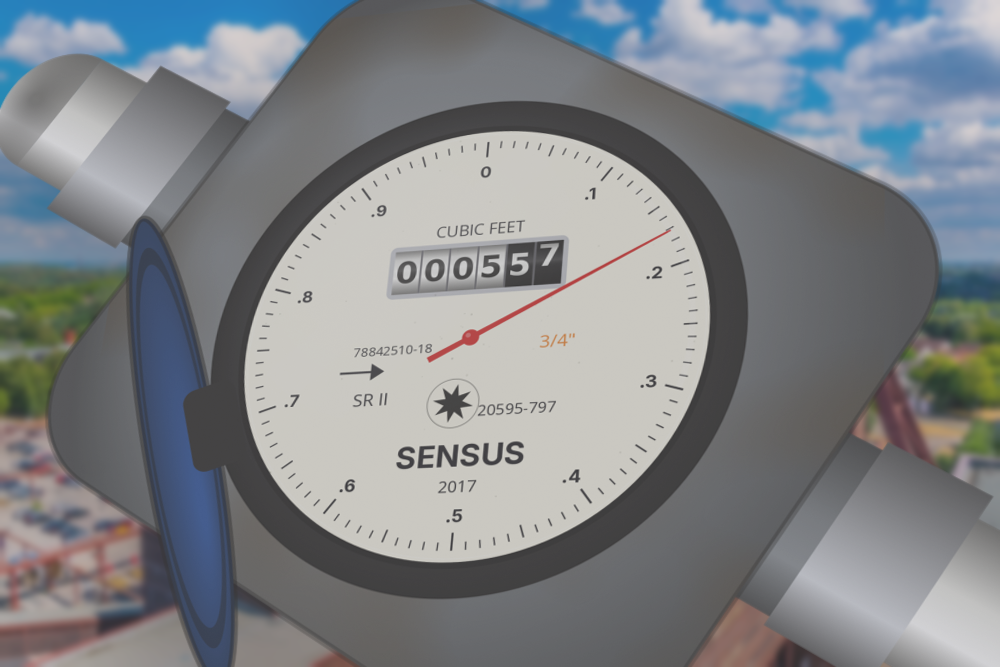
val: 557.17
